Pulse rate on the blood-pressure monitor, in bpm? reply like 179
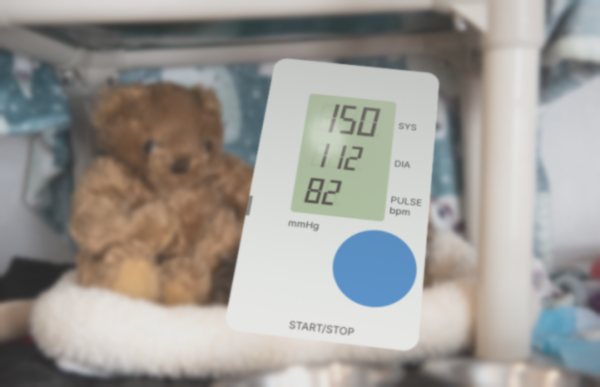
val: 82
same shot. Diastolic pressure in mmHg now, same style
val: 112
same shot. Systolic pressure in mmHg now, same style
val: 150
